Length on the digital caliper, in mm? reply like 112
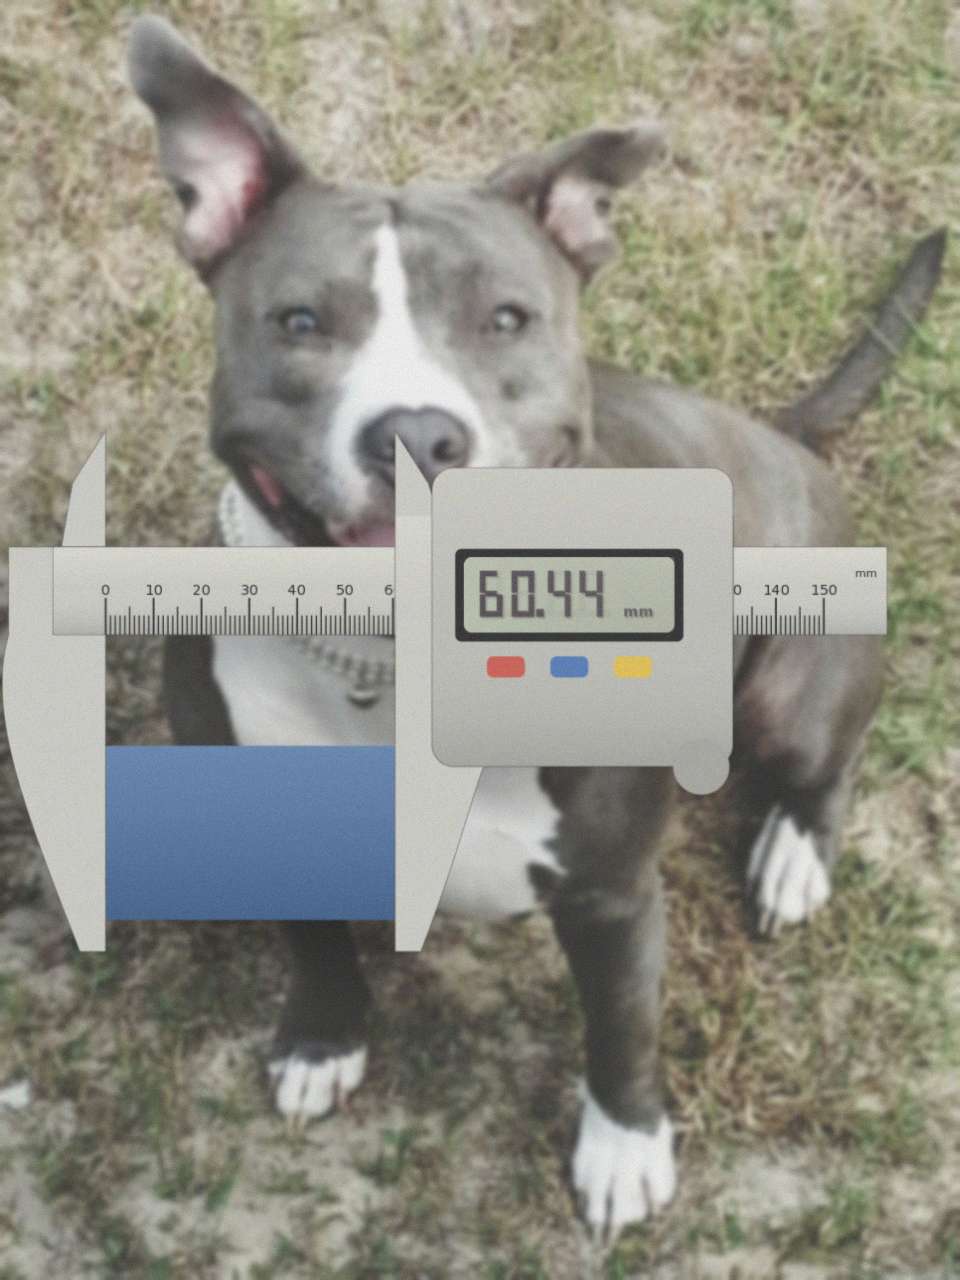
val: 60.44
